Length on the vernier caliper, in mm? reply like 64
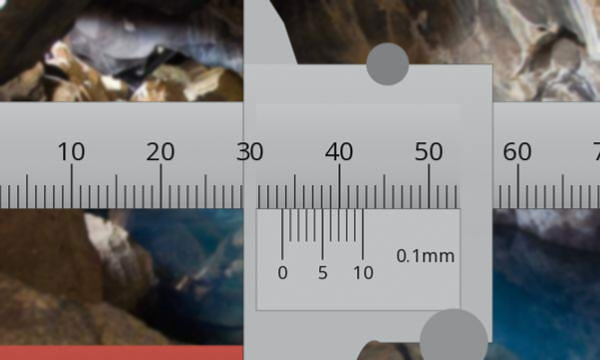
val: 33.6
